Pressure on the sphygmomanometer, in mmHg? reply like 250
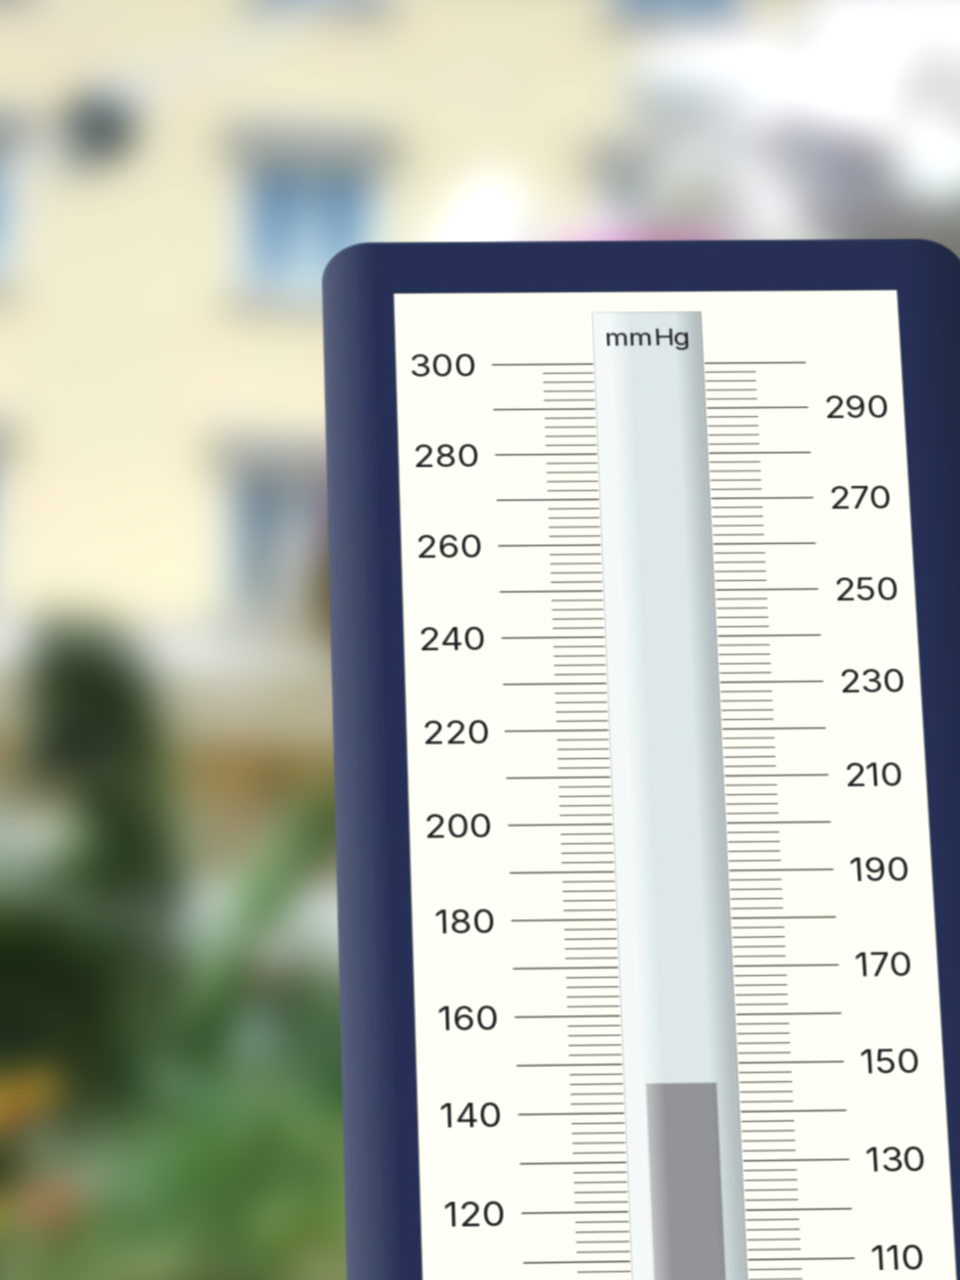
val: 146
